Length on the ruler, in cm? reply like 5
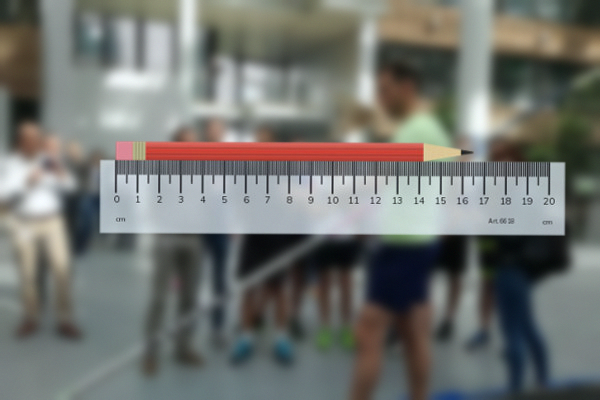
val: 16.5
